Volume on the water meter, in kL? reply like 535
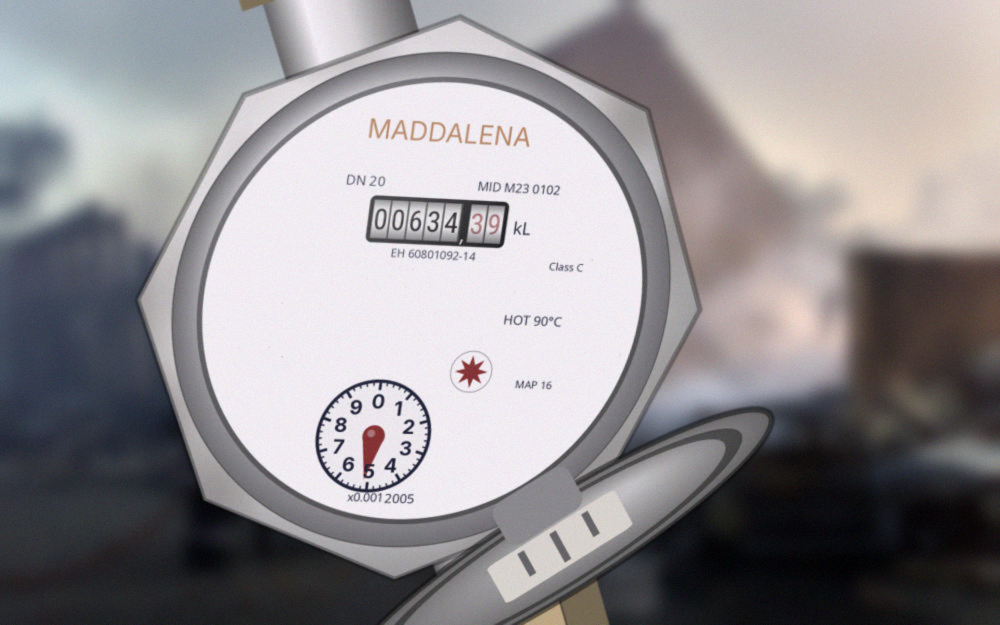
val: 634.395
